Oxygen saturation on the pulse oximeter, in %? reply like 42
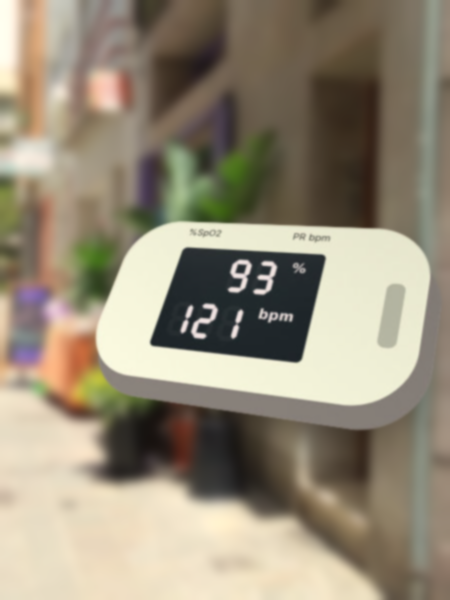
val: 93
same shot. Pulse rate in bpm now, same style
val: 121
